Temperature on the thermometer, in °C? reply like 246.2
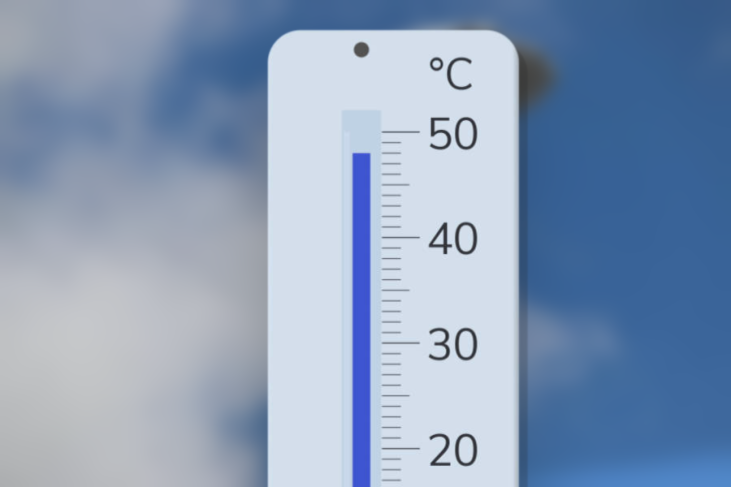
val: 48
